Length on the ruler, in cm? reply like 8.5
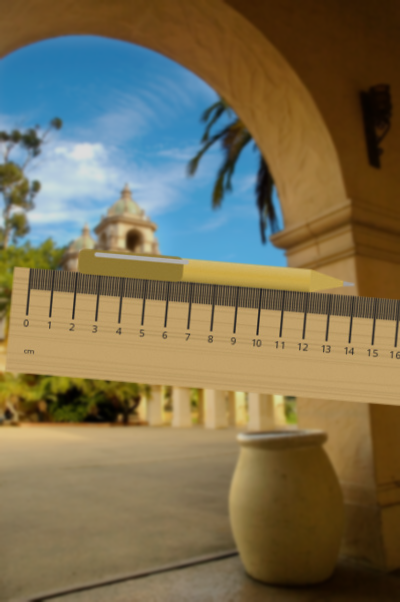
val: 12
